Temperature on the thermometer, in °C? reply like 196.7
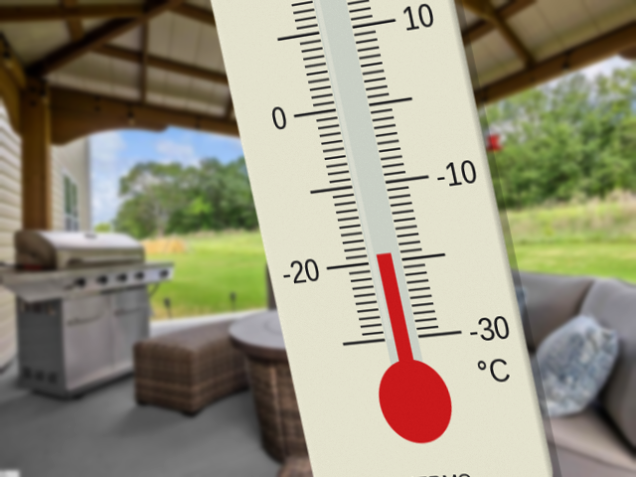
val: -19
